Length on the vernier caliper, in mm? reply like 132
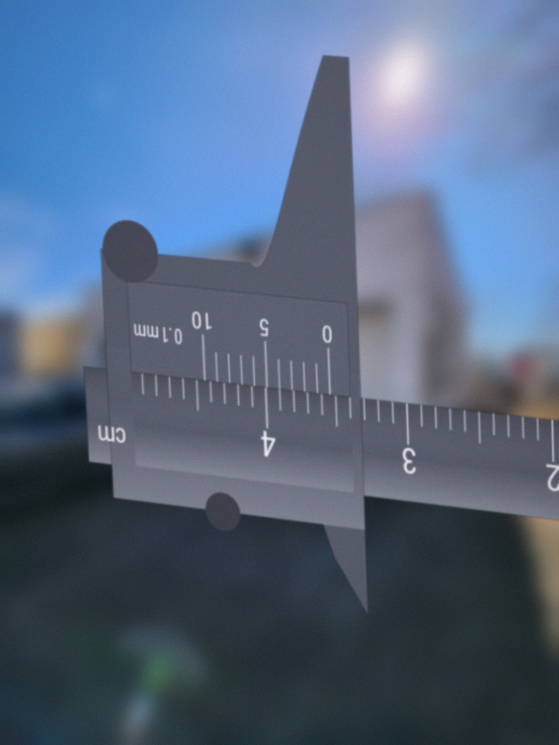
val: 35.4
